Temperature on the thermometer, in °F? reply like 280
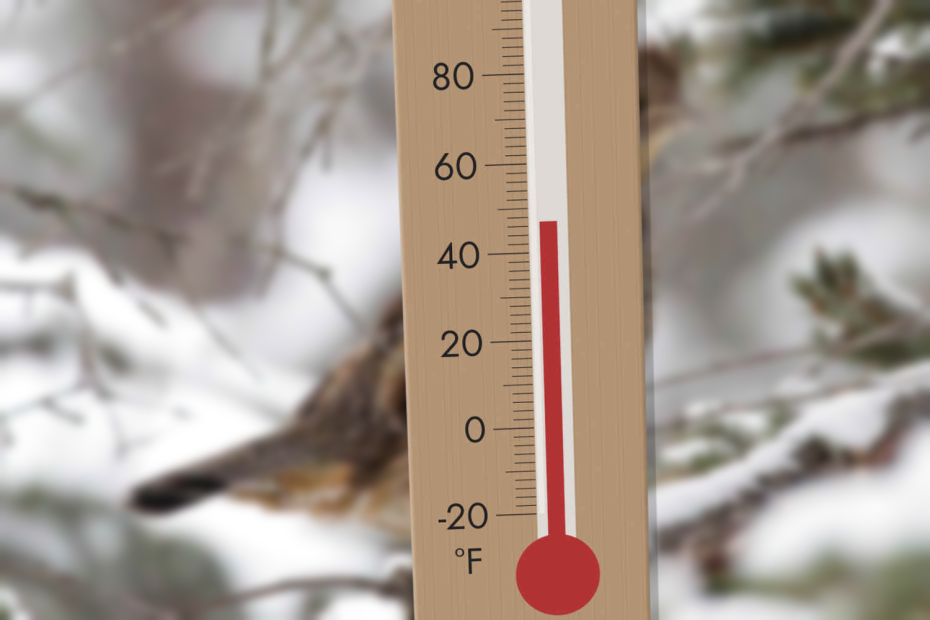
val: 47
